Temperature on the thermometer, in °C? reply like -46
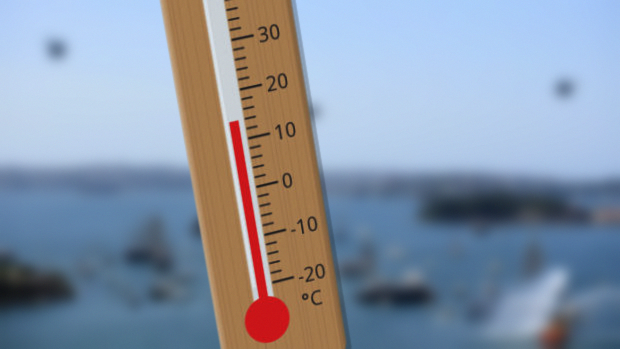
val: 14
